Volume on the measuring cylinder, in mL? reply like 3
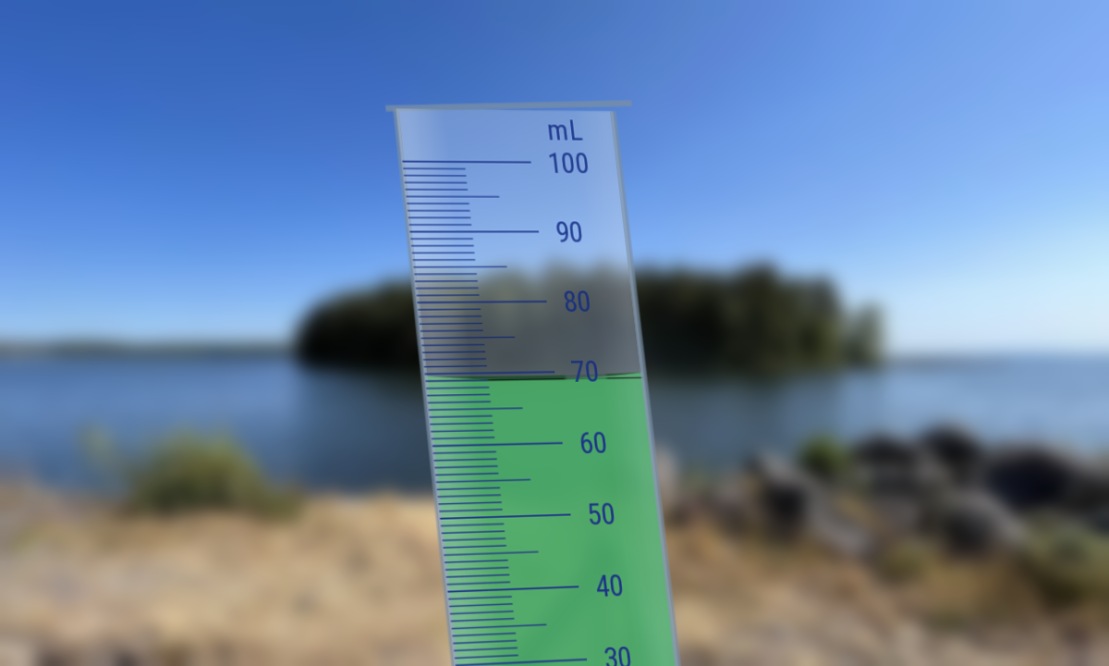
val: 69
